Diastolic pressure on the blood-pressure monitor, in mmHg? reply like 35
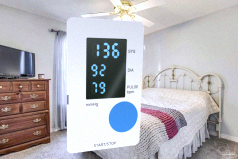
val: 92
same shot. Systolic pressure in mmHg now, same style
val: 136
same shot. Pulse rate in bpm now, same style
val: 79
